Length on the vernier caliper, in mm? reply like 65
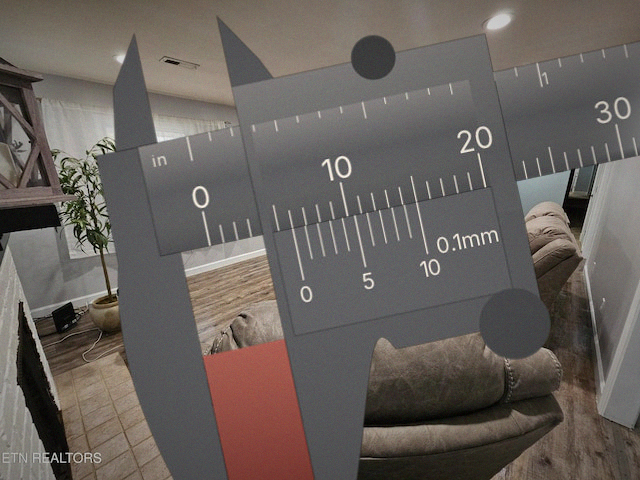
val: 6.0
